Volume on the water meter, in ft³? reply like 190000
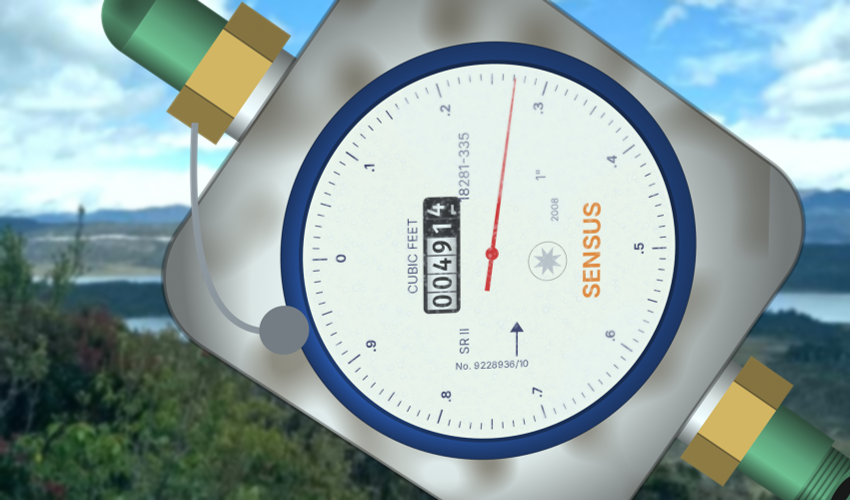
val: 4914.27
